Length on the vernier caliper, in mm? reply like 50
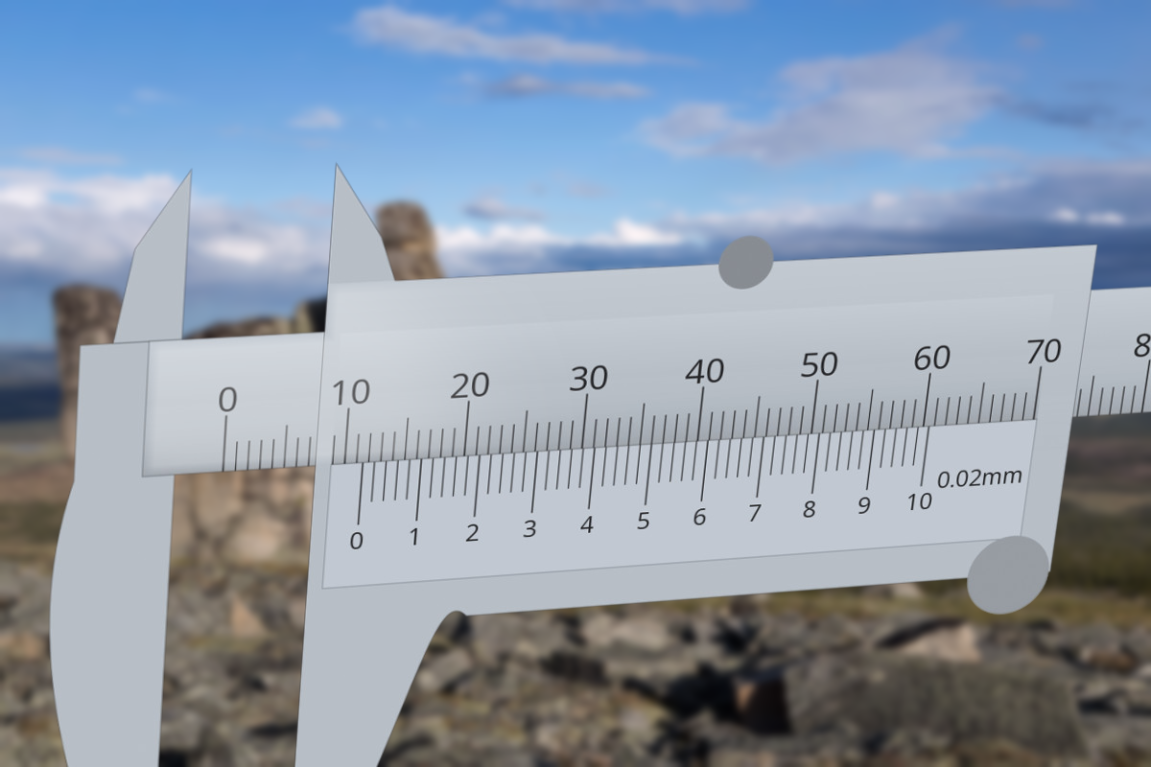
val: 11.5
